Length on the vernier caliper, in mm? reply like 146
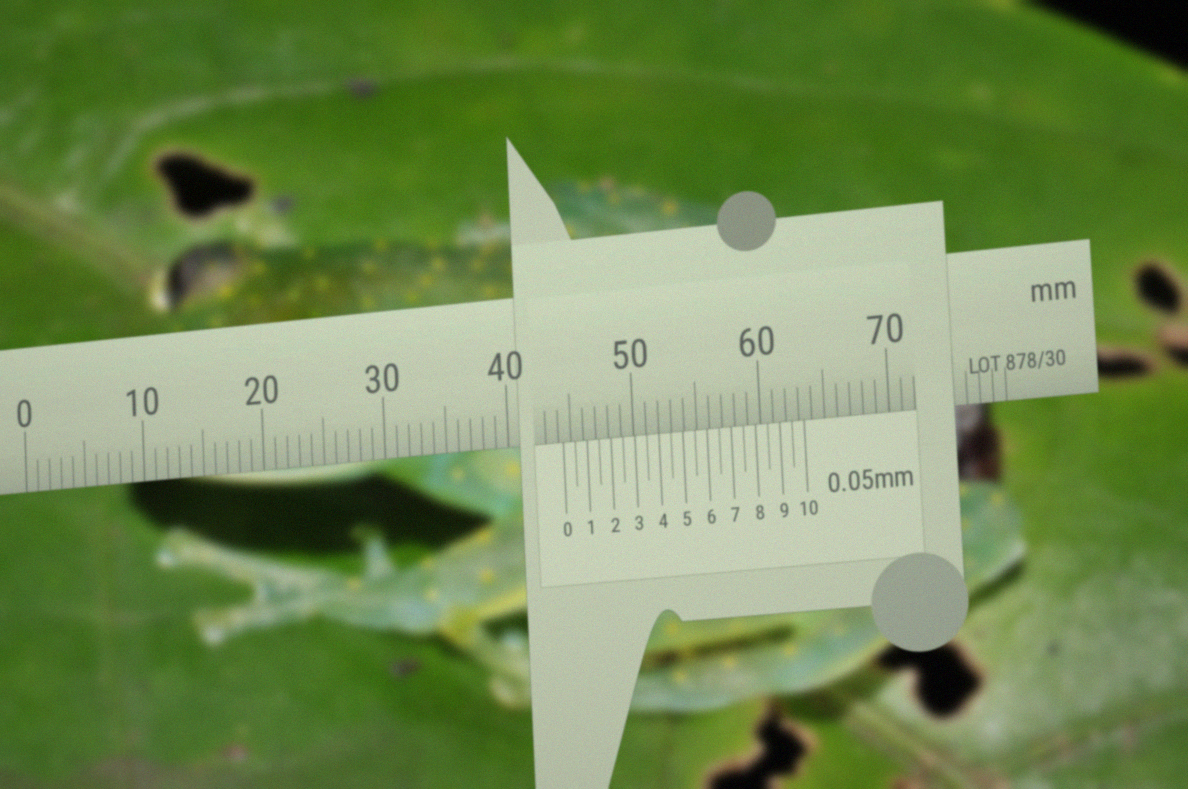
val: 44.4
